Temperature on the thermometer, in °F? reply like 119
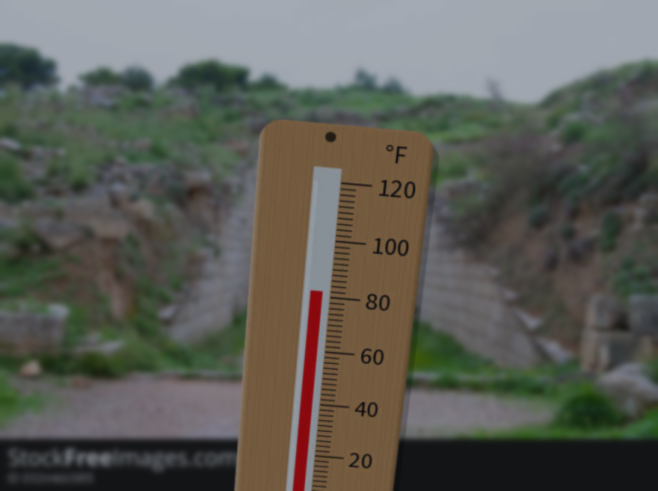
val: 82
